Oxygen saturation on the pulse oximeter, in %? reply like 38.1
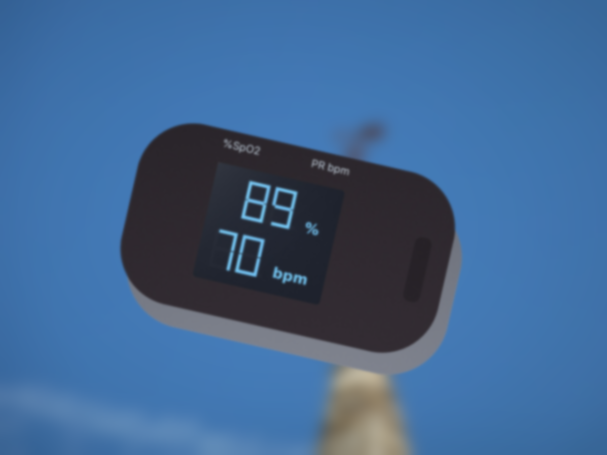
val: 89
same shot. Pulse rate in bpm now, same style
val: 70
